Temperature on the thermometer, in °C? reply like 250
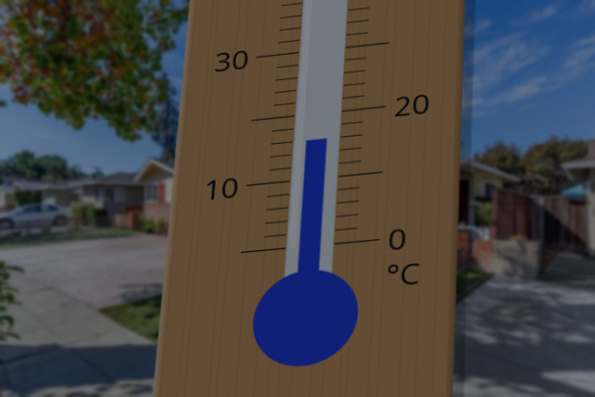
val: 16
